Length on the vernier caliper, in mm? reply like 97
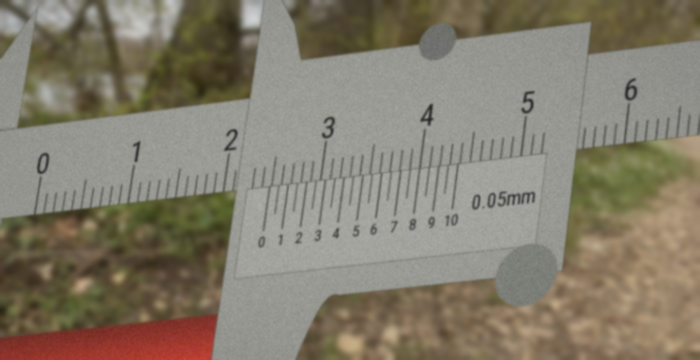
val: 24.8
